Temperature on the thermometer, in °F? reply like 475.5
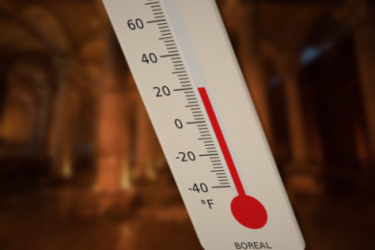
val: 20
